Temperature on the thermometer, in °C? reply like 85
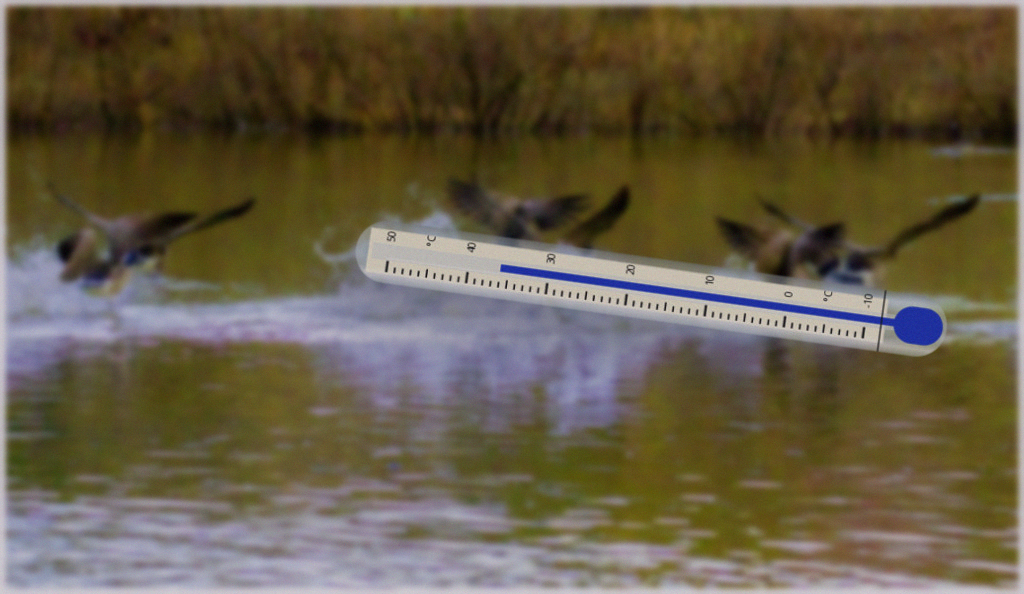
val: 36
